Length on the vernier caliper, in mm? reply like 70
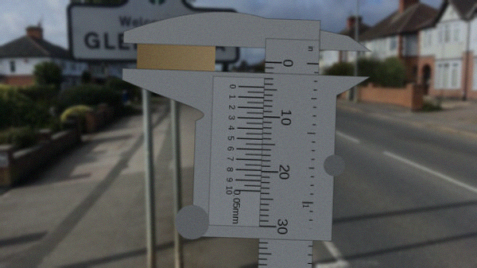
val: 4.6
